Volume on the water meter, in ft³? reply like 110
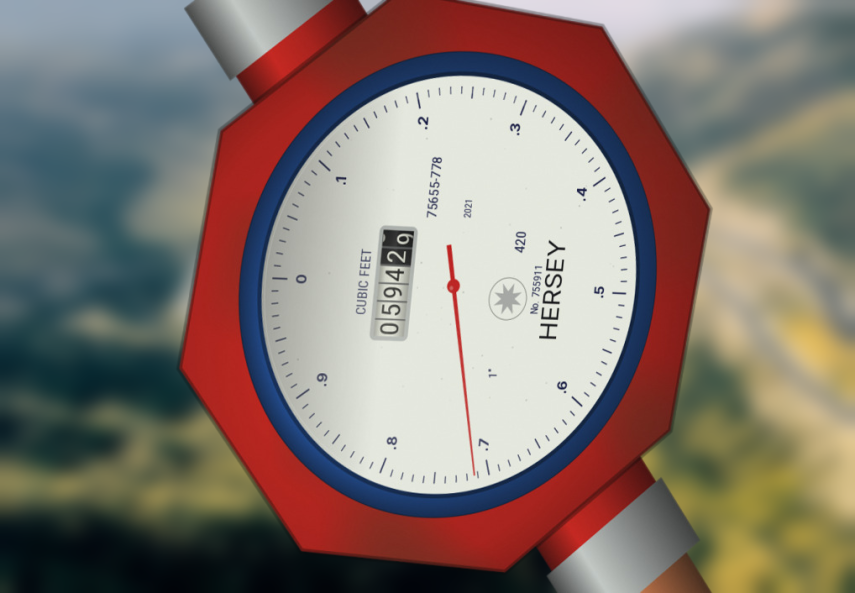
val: 59428.71
